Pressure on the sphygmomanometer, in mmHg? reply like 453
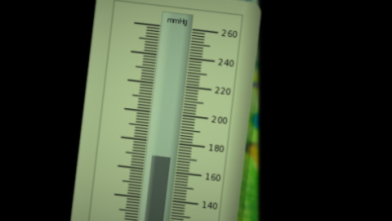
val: 170
